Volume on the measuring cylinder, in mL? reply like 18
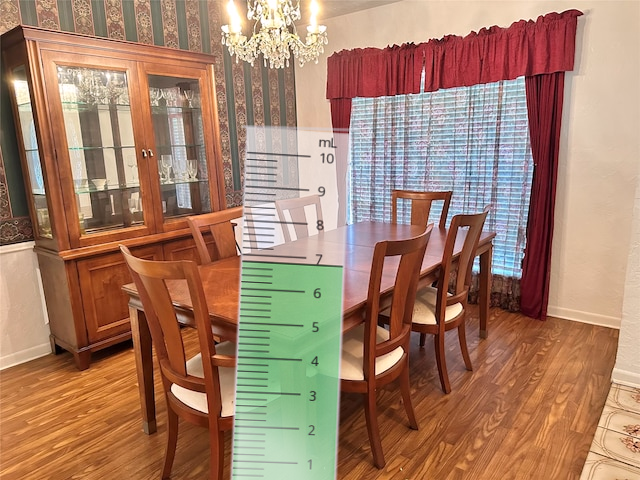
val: 6.8
